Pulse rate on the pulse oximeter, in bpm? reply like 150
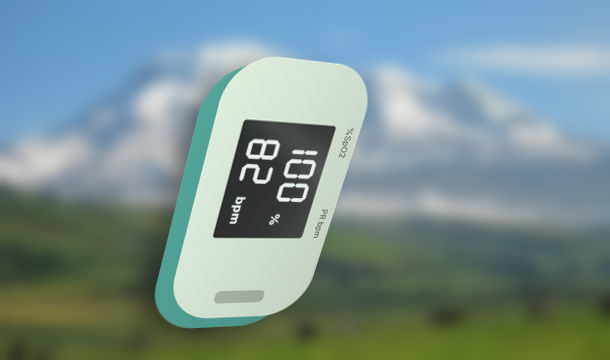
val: 82
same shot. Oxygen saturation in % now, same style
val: 100
